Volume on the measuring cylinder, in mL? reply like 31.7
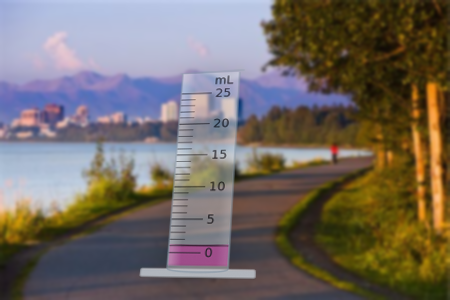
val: 1
